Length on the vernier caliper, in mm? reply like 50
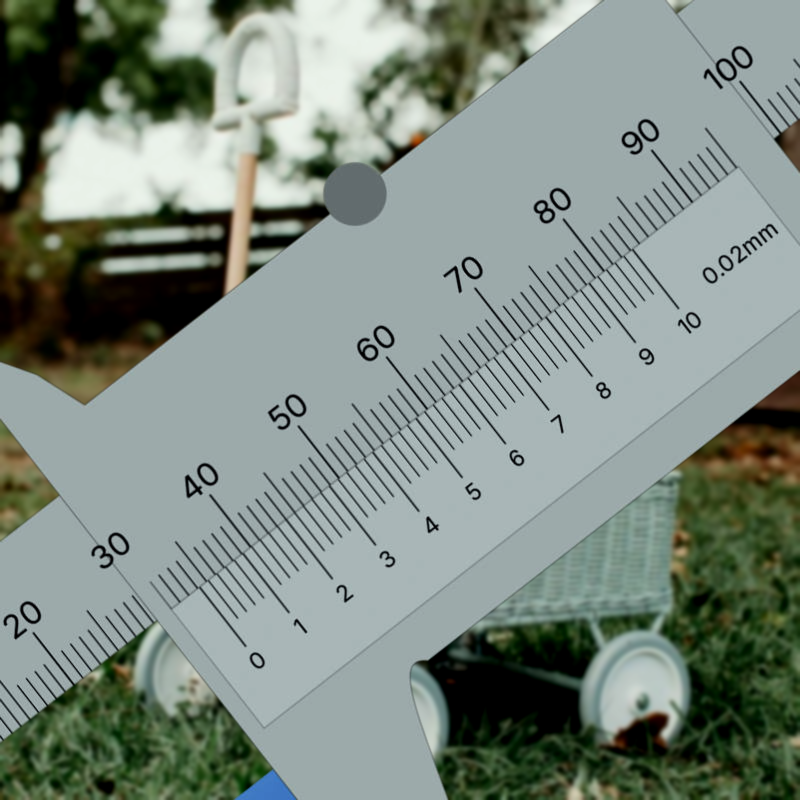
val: 34.2
